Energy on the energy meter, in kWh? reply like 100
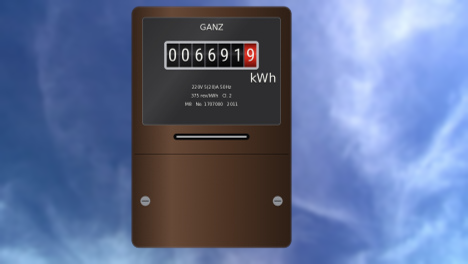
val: 6691.9
